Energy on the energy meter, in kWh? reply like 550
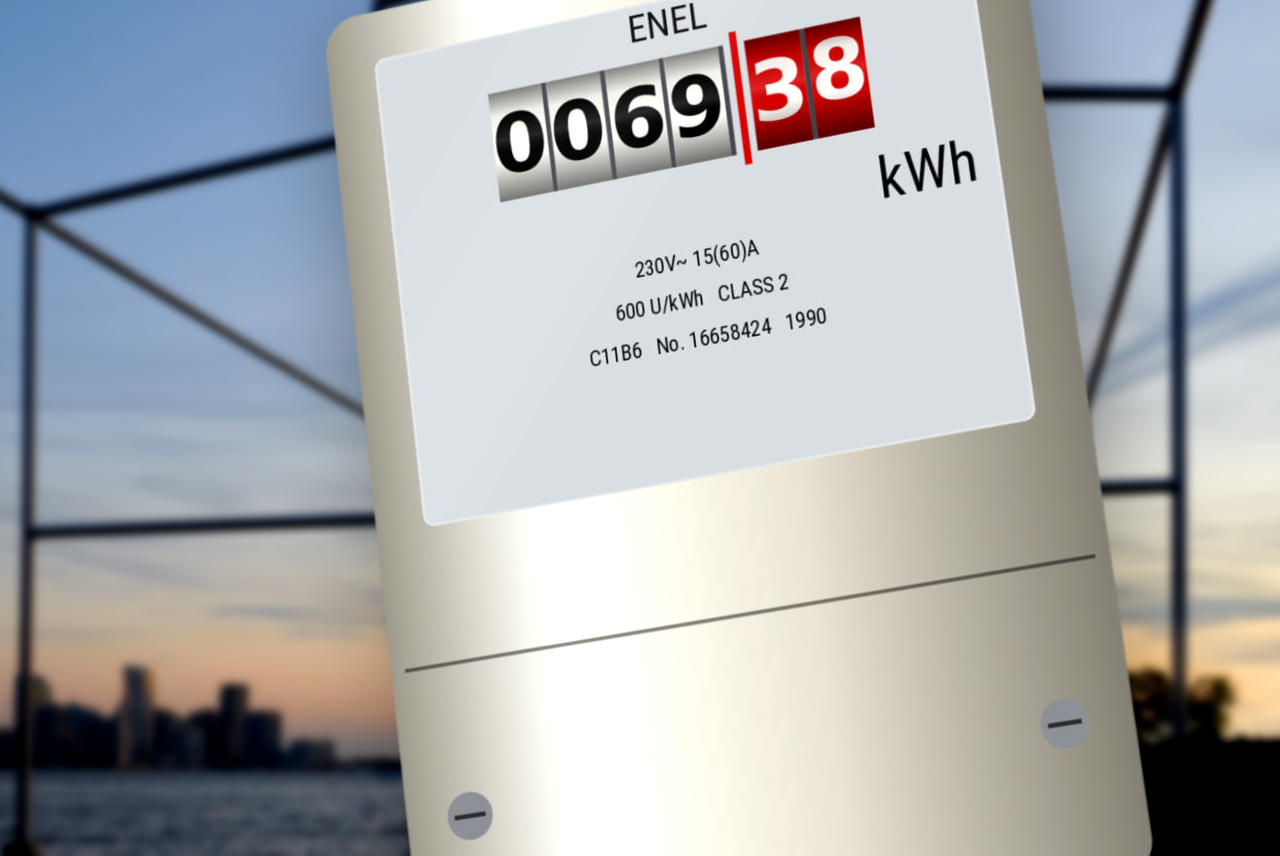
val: 69.38
